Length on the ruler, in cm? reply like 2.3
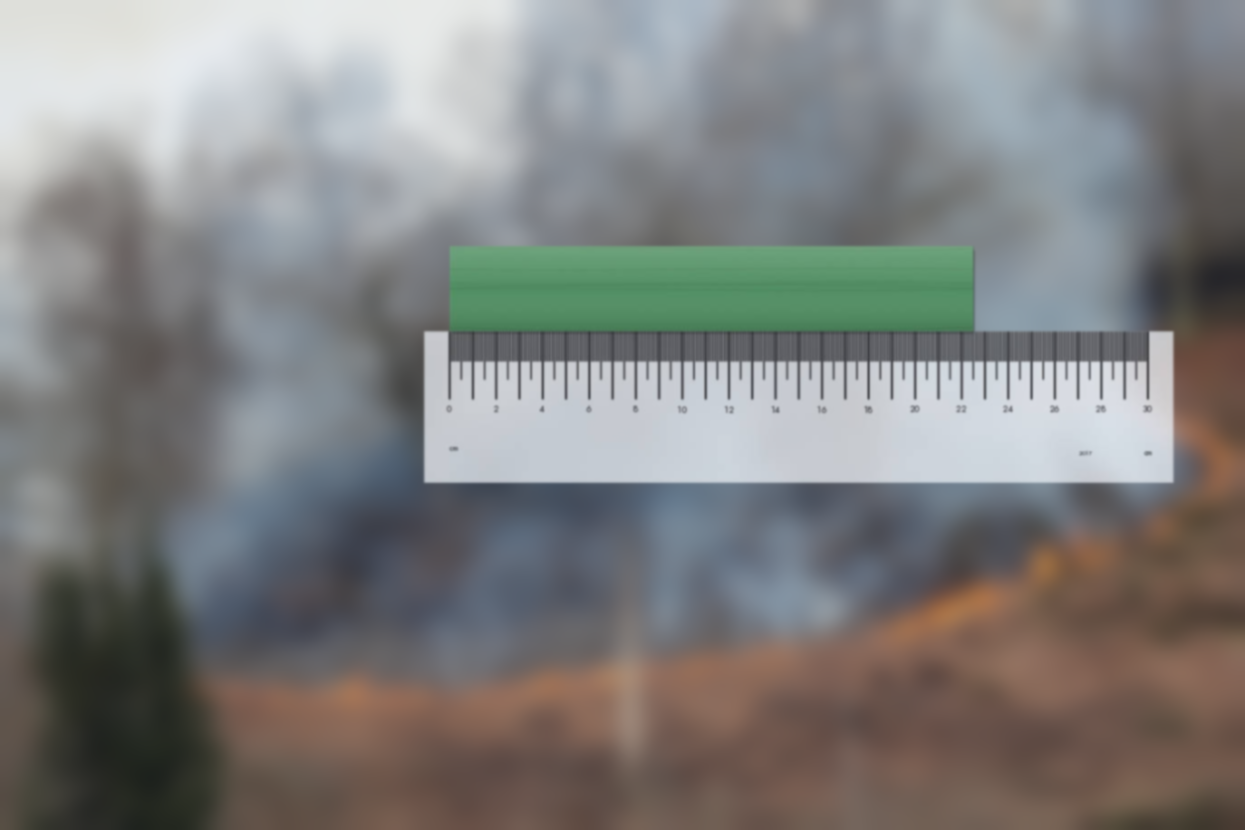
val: 22.5
